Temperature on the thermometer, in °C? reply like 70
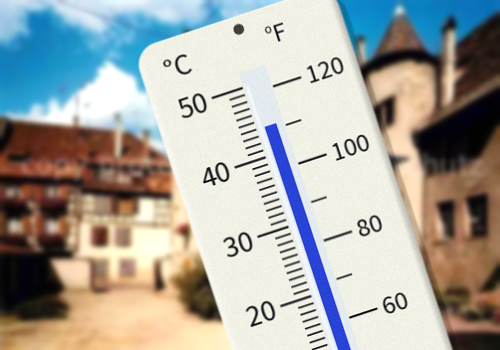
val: 44
